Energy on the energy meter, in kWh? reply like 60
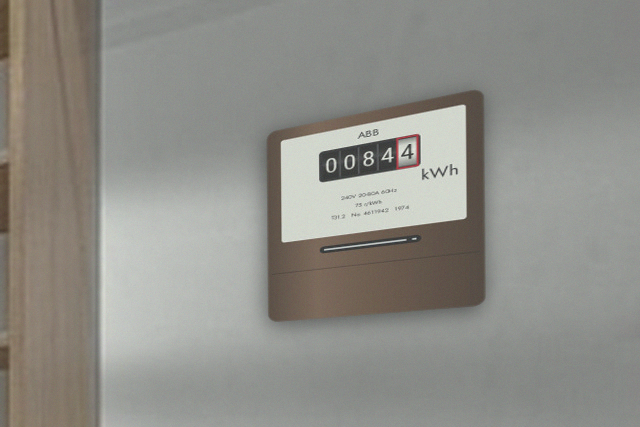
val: 84.4
